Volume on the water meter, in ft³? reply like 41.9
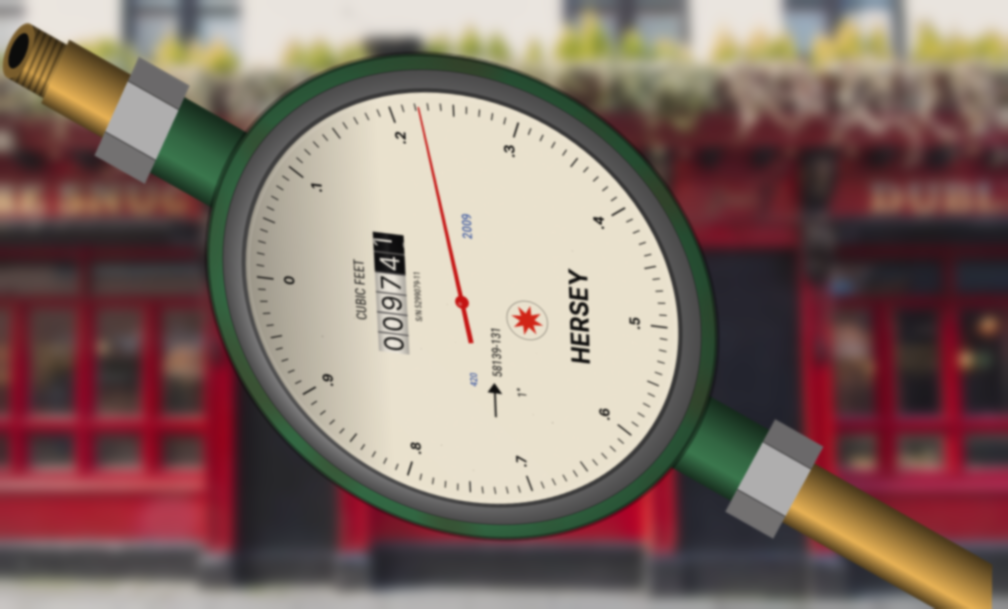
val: 9741.22
